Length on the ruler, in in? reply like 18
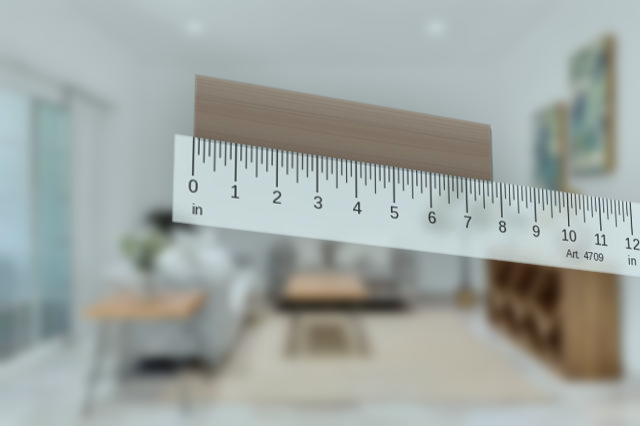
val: 7.75
